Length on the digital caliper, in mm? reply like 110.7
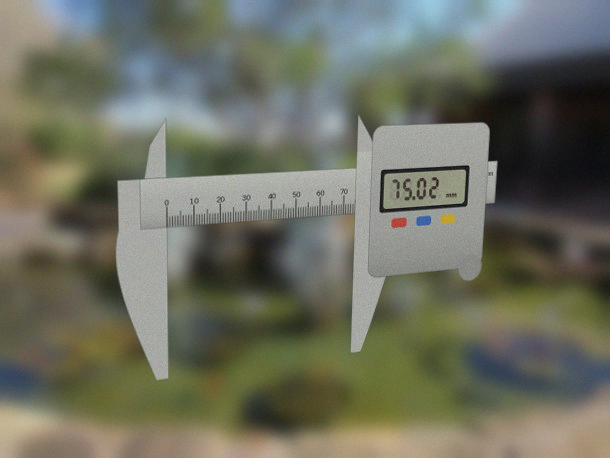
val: 75.02
